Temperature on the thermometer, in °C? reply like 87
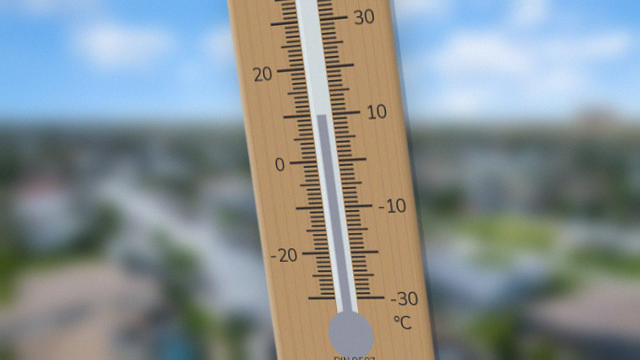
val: 10
